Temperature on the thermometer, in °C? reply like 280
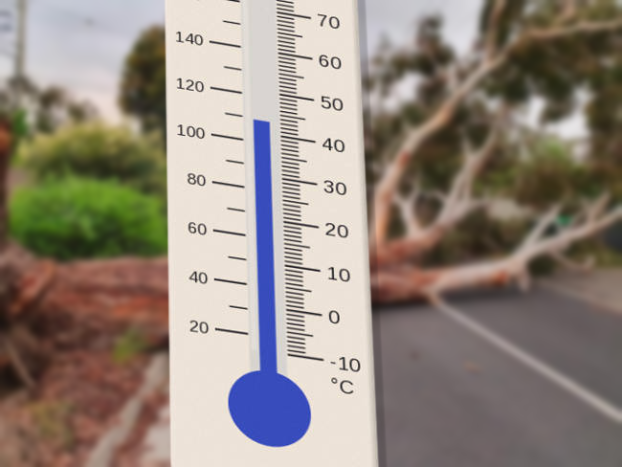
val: 43
